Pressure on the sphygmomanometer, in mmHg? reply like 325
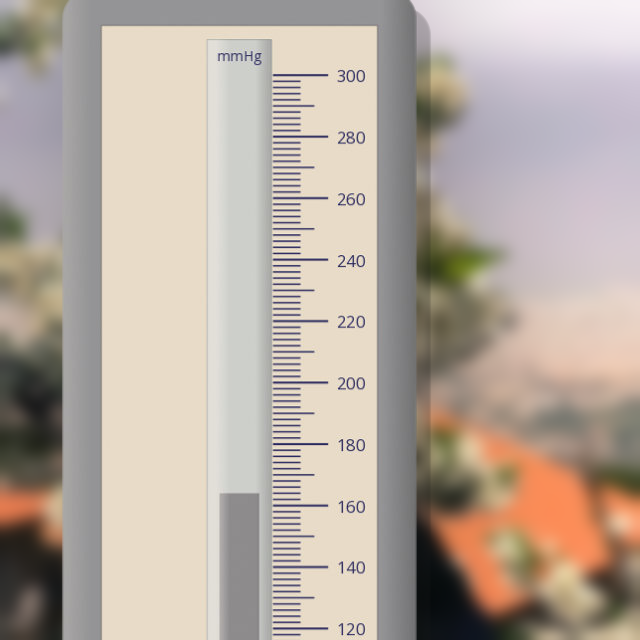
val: 164
